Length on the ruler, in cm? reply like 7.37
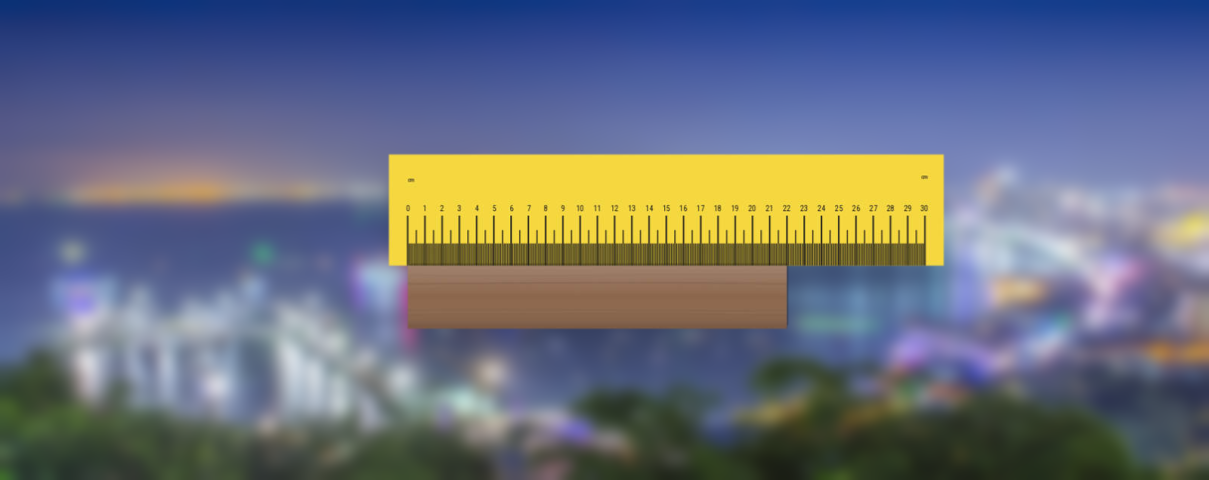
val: 22
